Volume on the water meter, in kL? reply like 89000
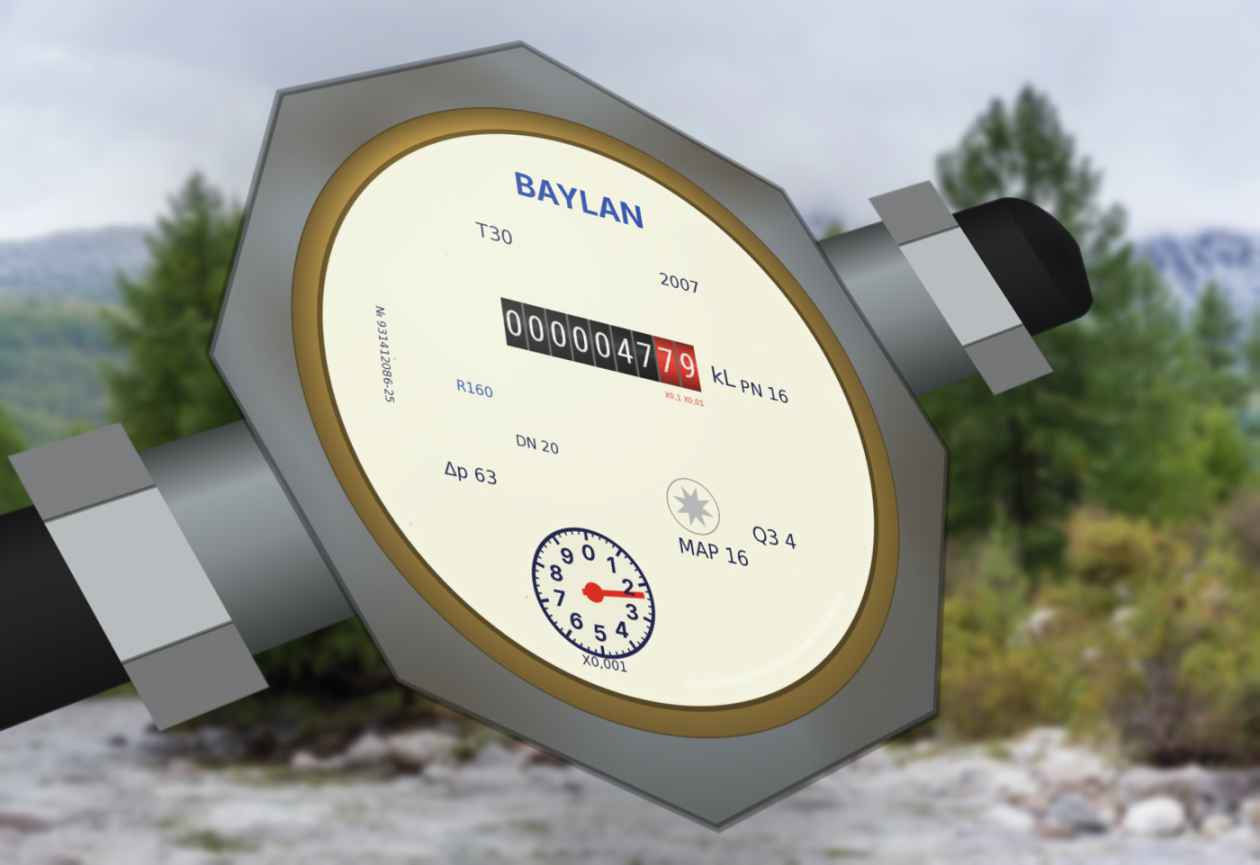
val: 47.792
